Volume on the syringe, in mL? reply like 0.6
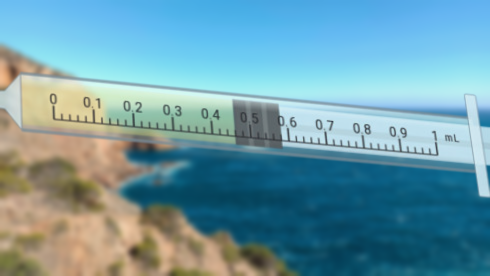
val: 0.46
